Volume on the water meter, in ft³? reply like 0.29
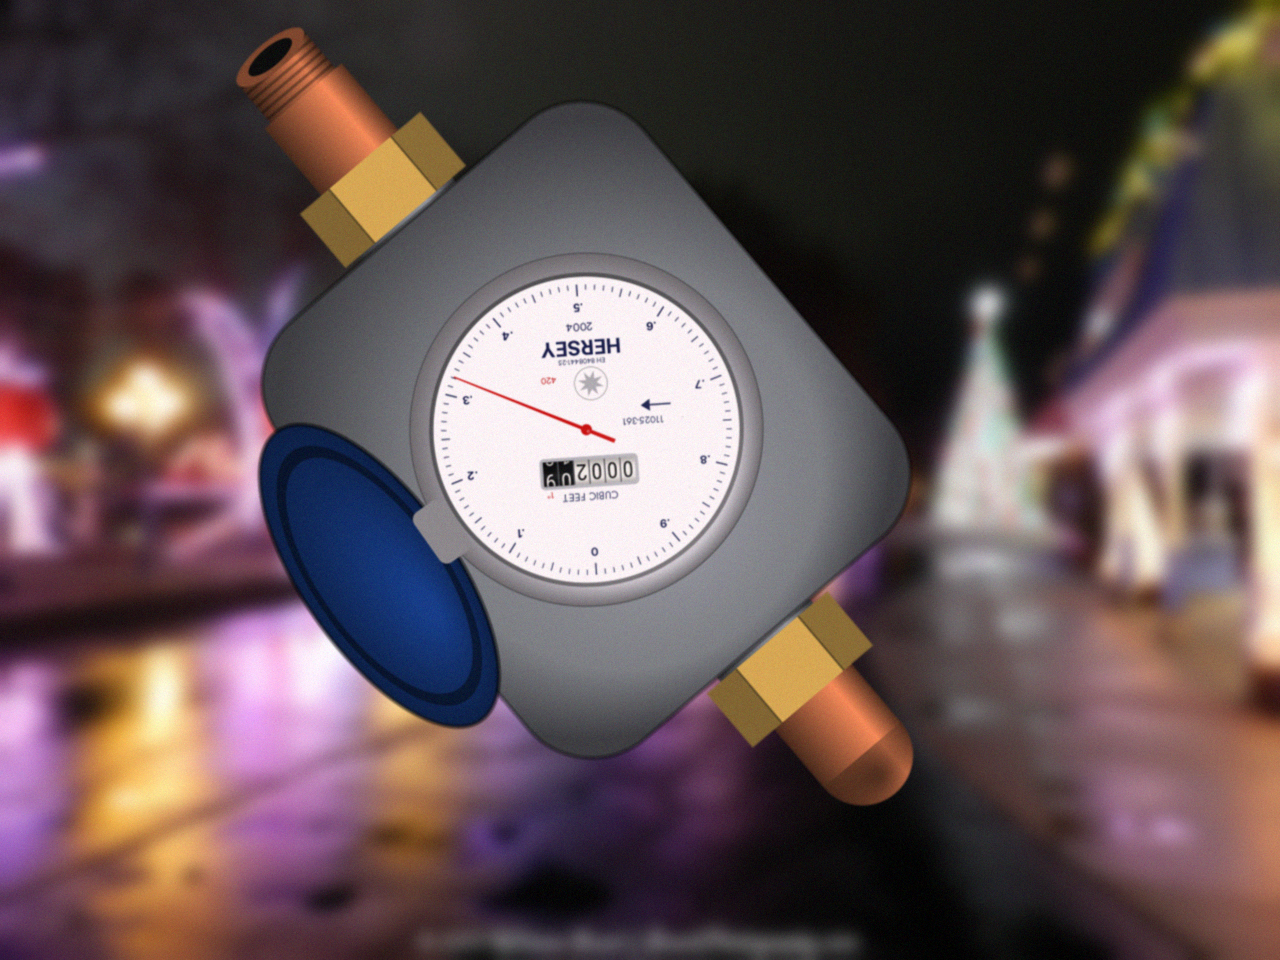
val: 209.32
